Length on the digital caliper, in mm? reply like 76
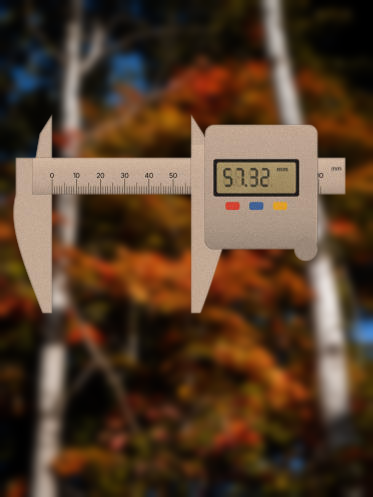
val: 57.32
